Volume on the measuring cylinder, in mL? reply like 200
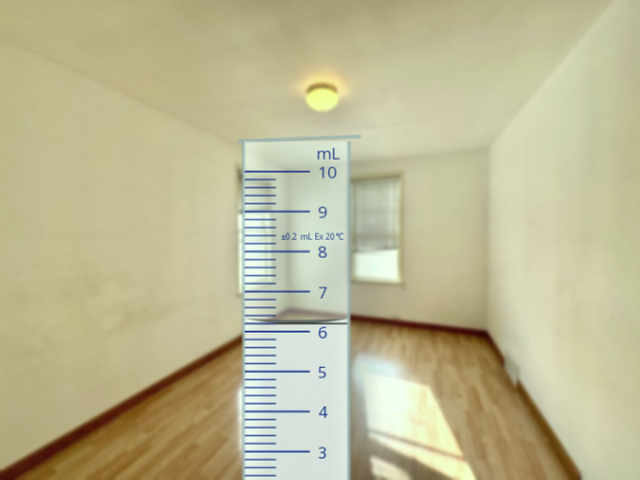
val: 6.2
